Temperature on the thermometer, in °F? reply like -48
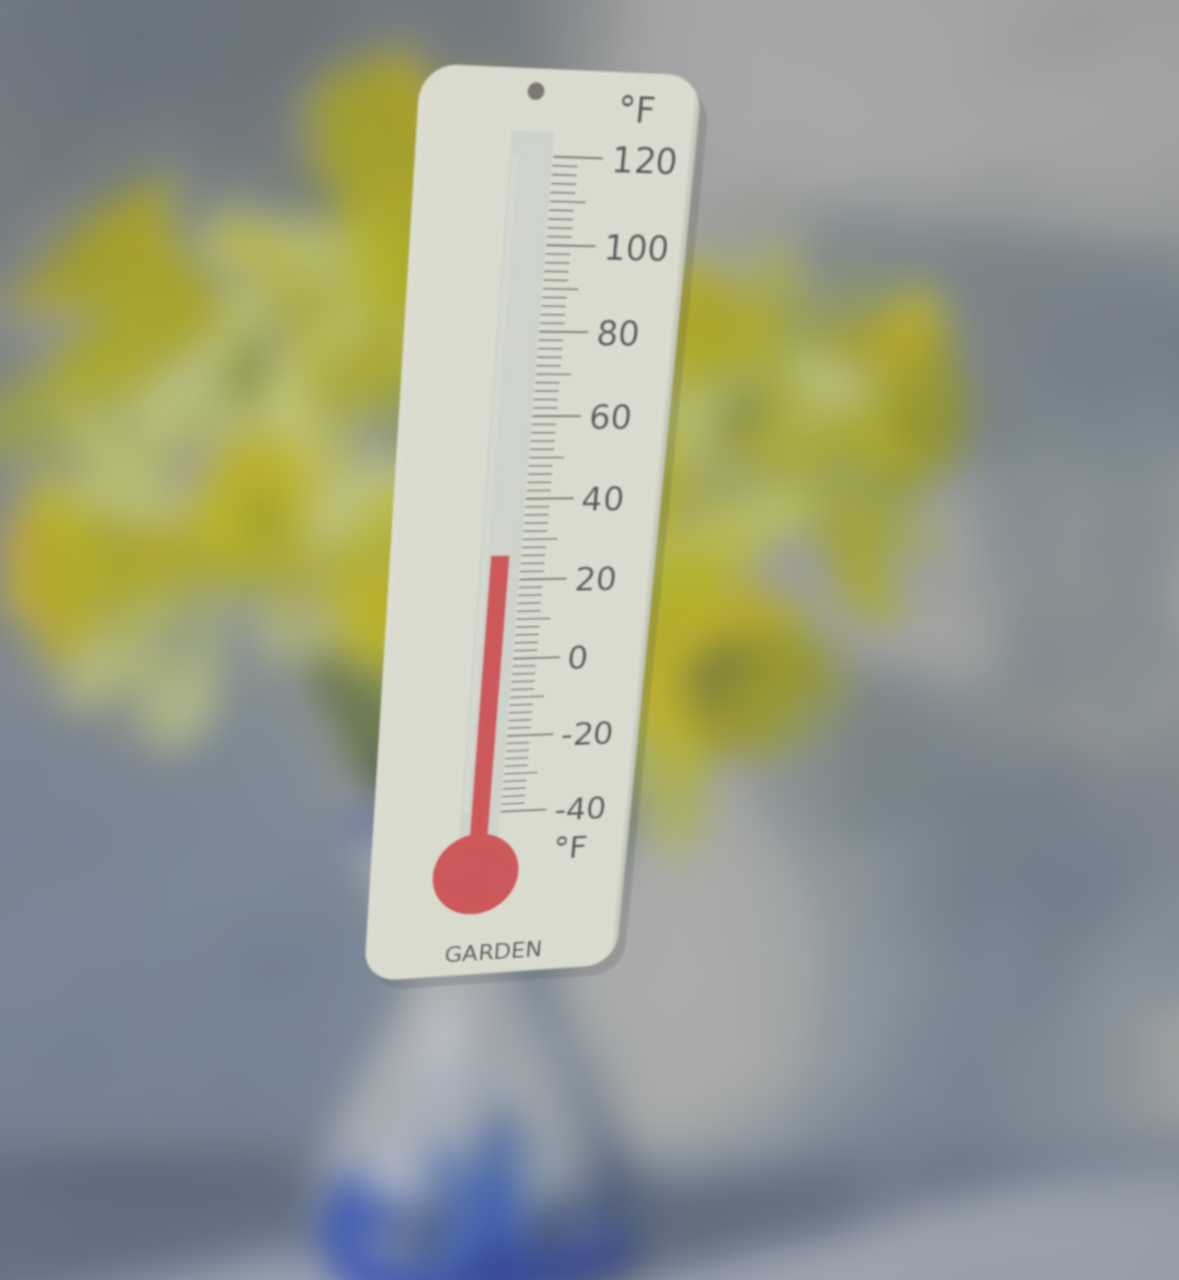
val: 26
